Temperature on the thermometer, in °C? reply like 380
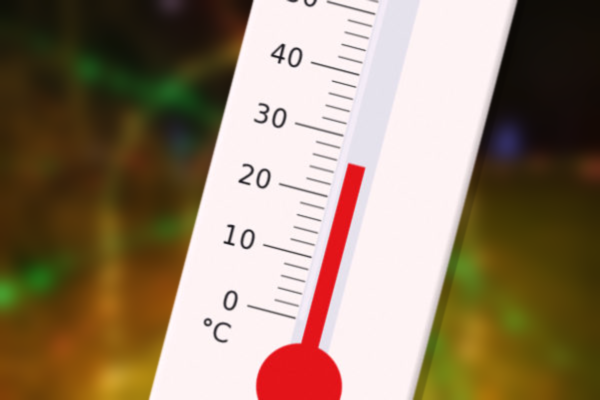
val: 26
